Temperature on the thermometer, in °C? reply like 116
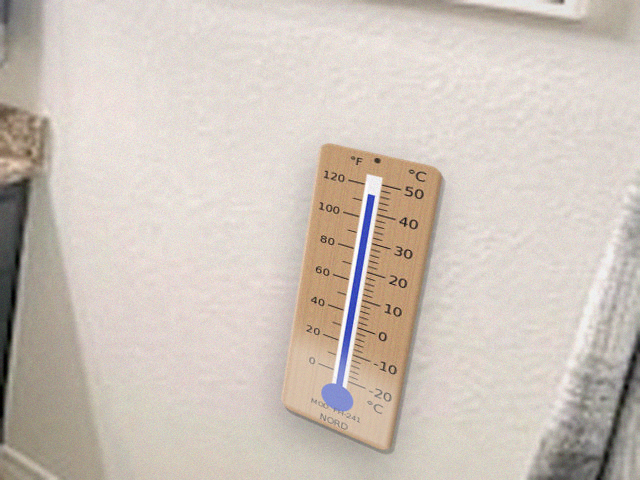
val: 46
